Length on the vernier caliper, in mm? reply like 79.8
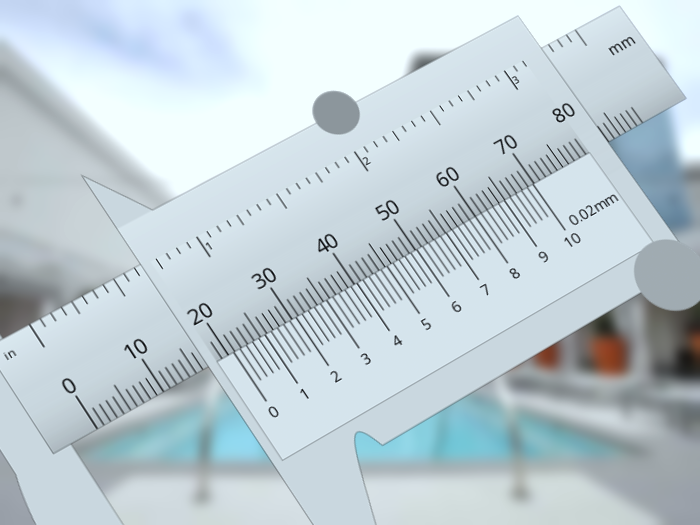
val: 20.8
